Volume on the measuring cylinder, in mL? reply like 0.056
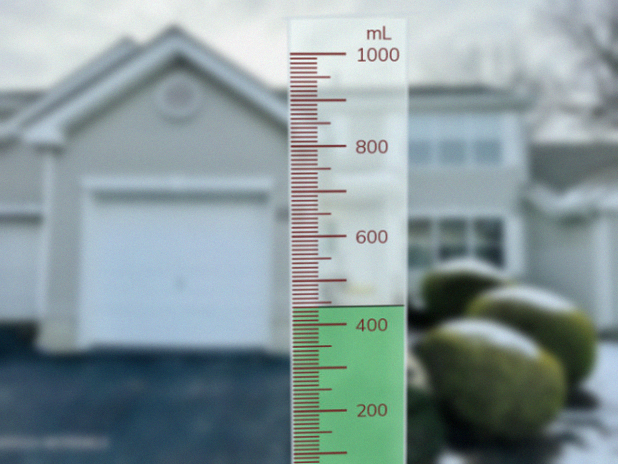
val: 440
